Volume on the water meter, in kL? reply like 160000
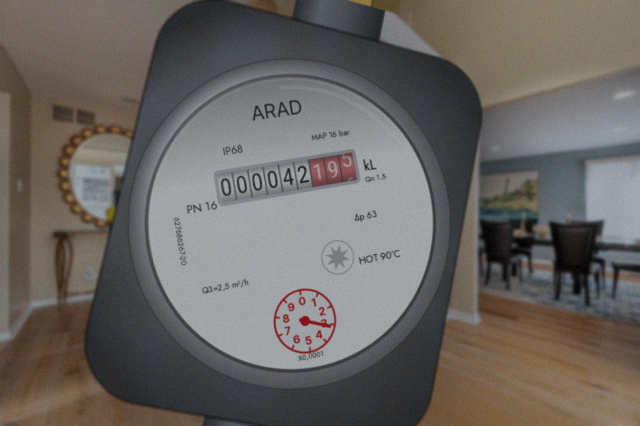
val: 42.1953
